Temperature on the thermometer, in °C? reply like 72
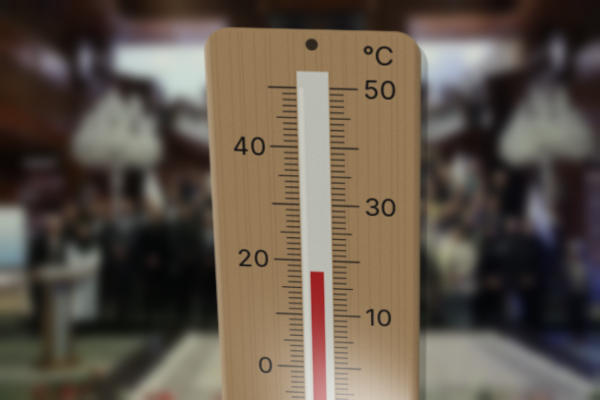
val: 18
